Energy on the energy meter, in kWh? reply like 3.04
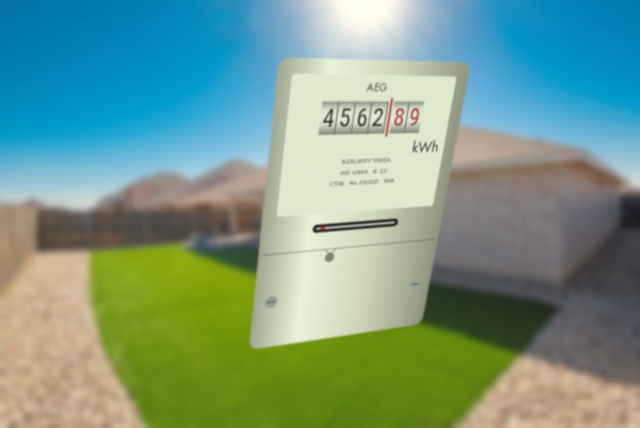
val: 4562.89
